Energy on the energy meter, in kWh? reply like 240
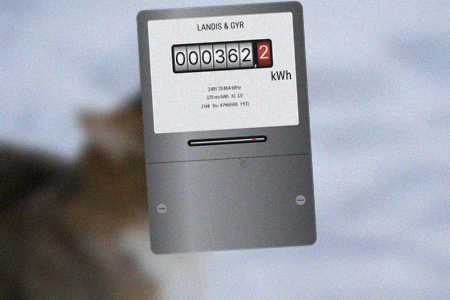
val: 362.2
